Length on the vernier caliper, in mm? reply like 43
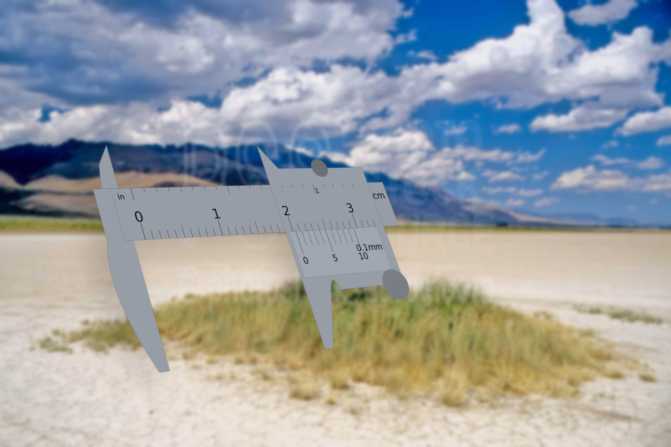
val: 20.4
